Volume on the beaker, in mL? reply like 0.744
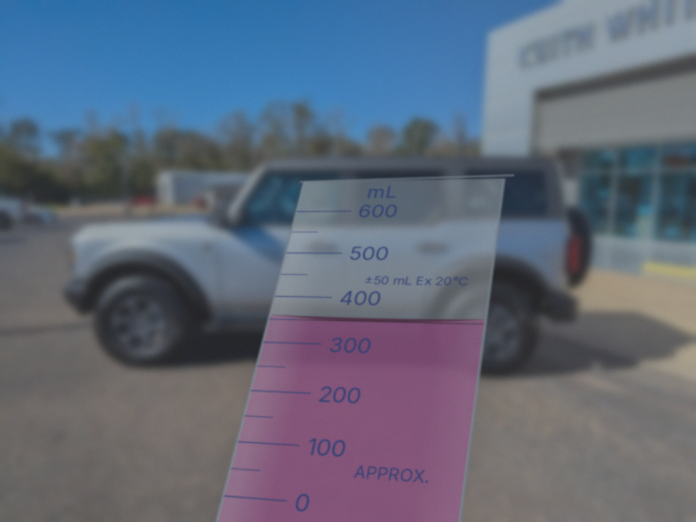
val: 350
